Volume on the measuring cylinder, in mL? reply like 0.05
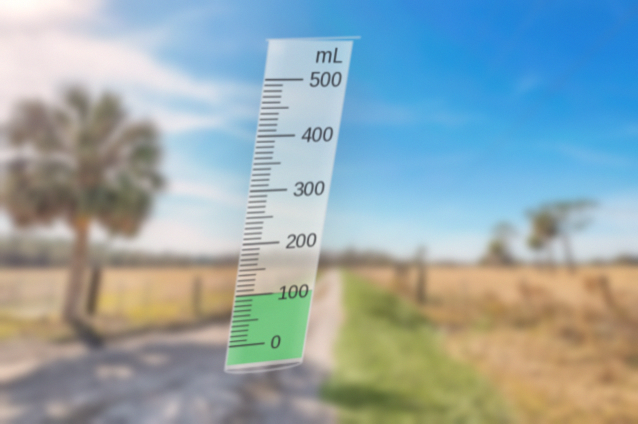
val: 100
